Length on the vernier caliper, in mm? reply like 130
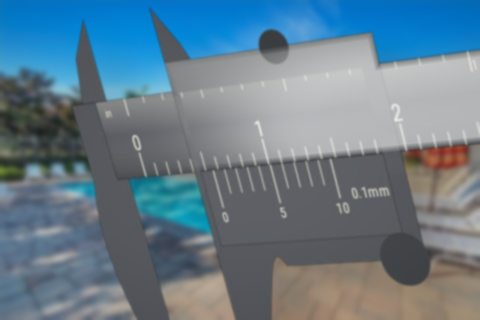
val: 5.6
